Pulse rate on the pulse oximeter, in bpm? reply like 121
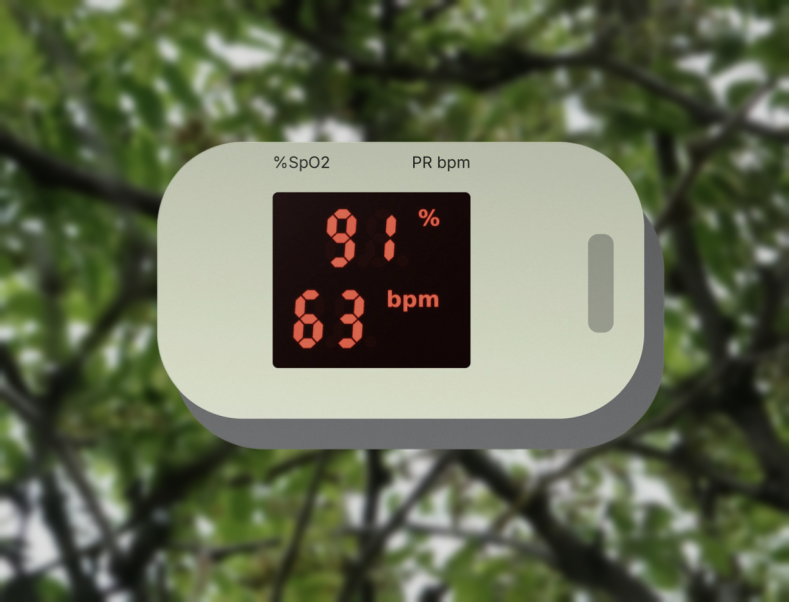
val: 63
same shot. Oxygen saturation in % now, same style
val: 91
